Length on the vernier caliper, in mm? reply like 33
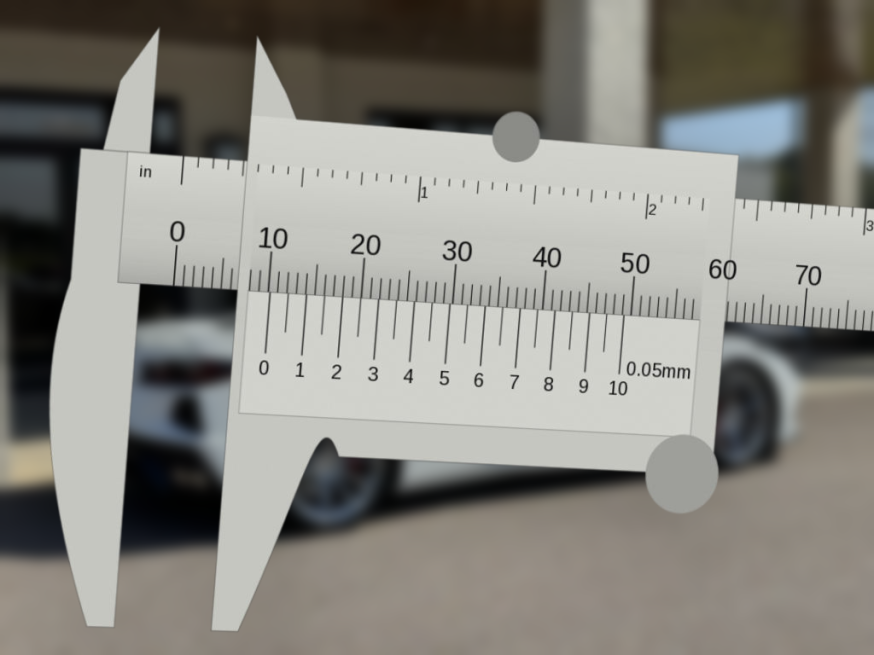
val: 10.2
